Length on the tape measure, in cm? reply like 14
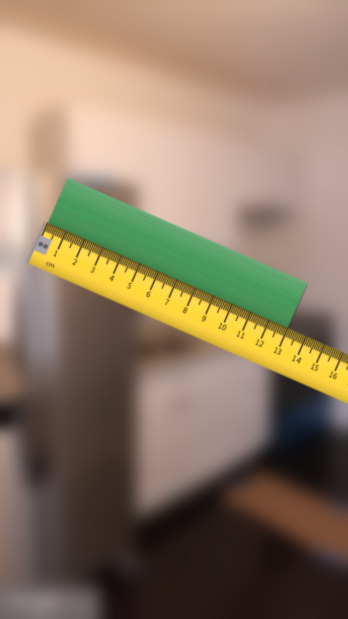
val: 13
